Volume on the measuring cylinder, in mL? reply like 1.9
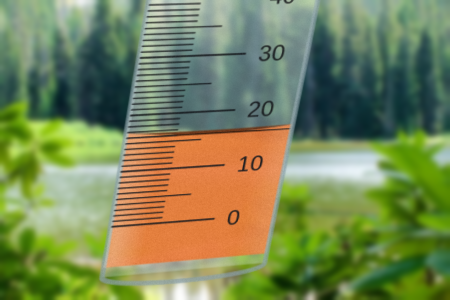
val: 16
